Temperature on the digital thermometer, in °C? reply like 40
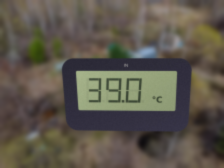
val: 39.0
